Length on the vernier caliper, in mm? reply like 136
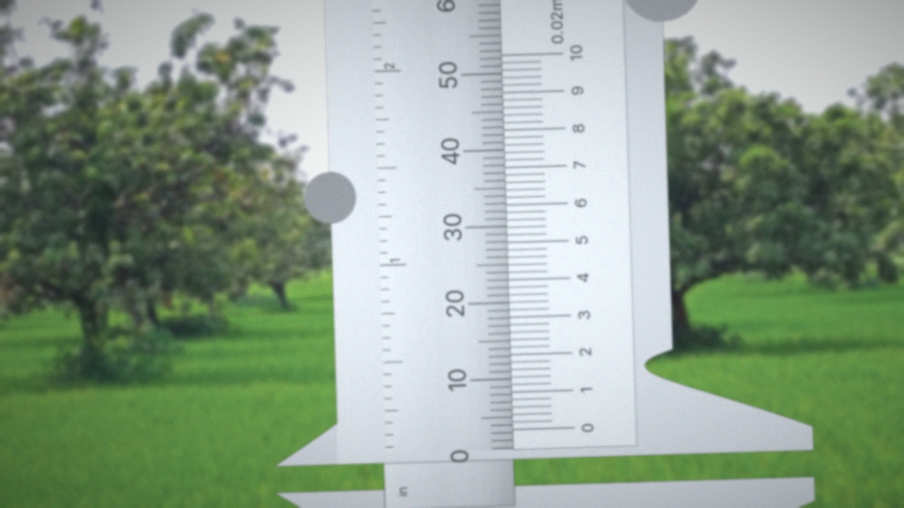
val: 3.4
